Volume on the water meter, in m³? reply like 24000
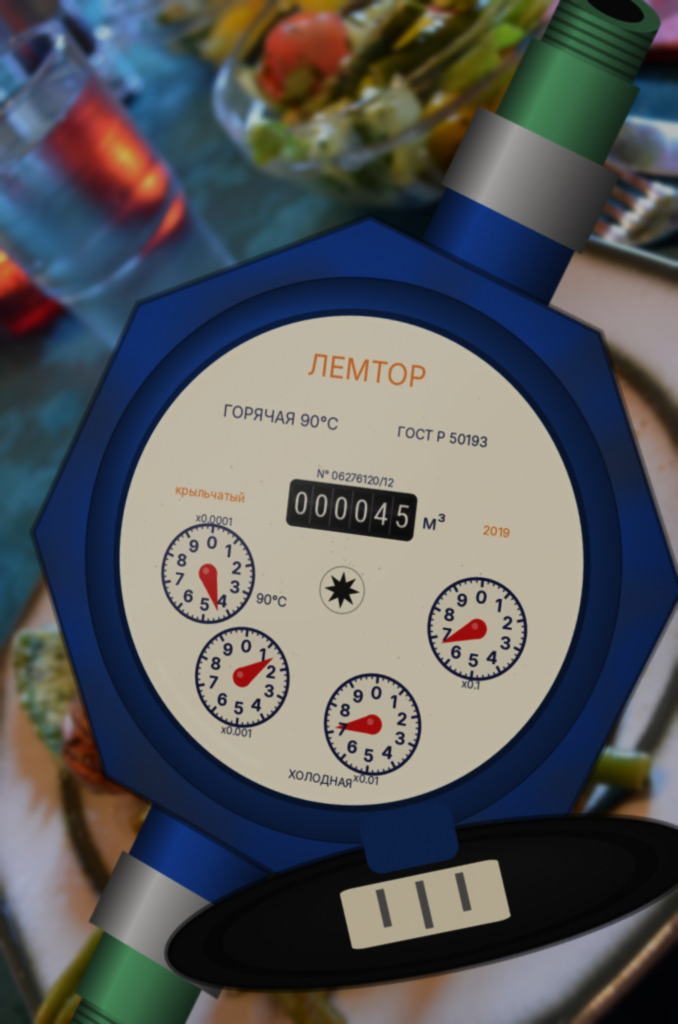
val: 45.6714
